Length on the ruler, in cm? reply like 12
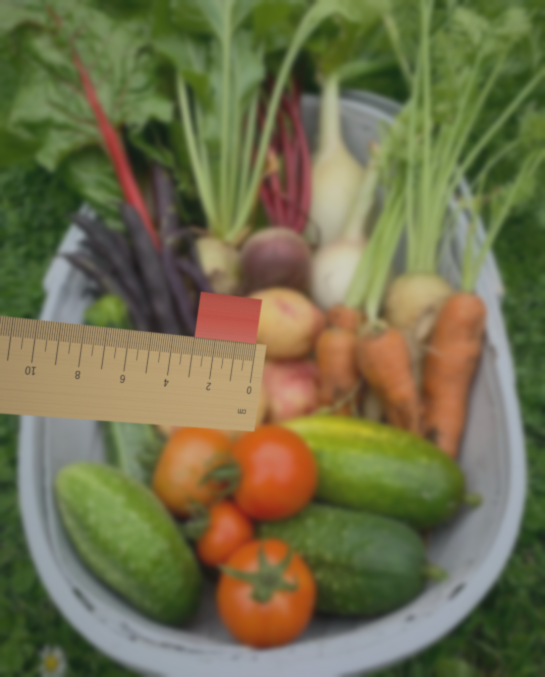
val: 3
